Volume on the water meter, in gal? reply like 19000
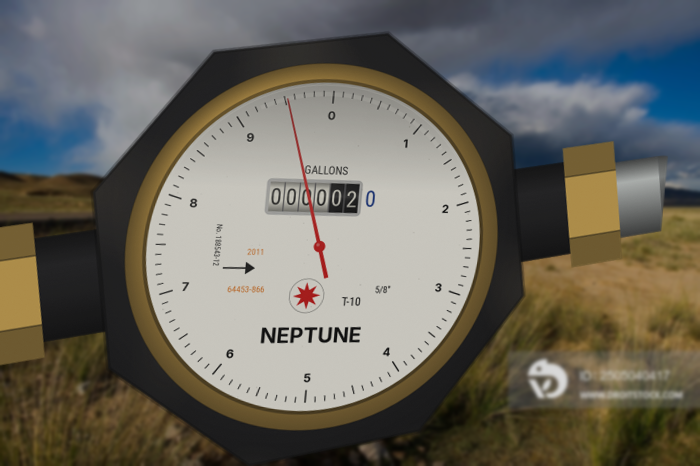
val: 19.5
